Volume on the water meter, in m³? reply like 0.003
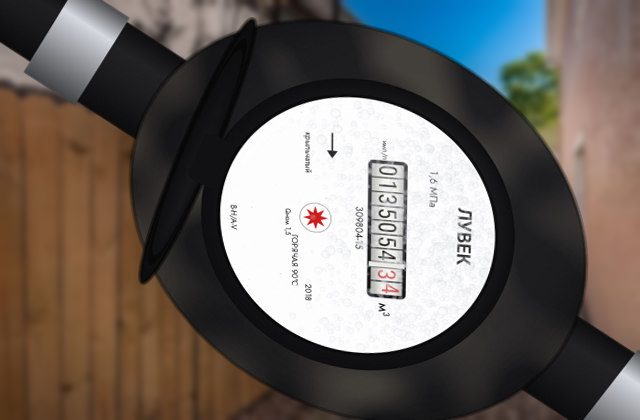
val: 135054.34
